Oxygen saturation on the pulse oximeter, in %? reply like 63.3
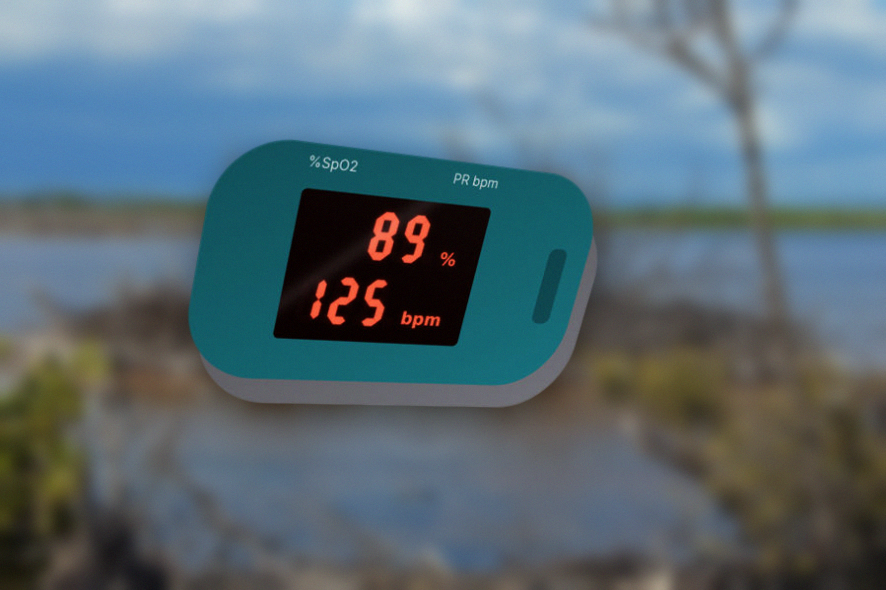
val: 89
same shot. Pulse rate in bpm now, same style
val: 125
